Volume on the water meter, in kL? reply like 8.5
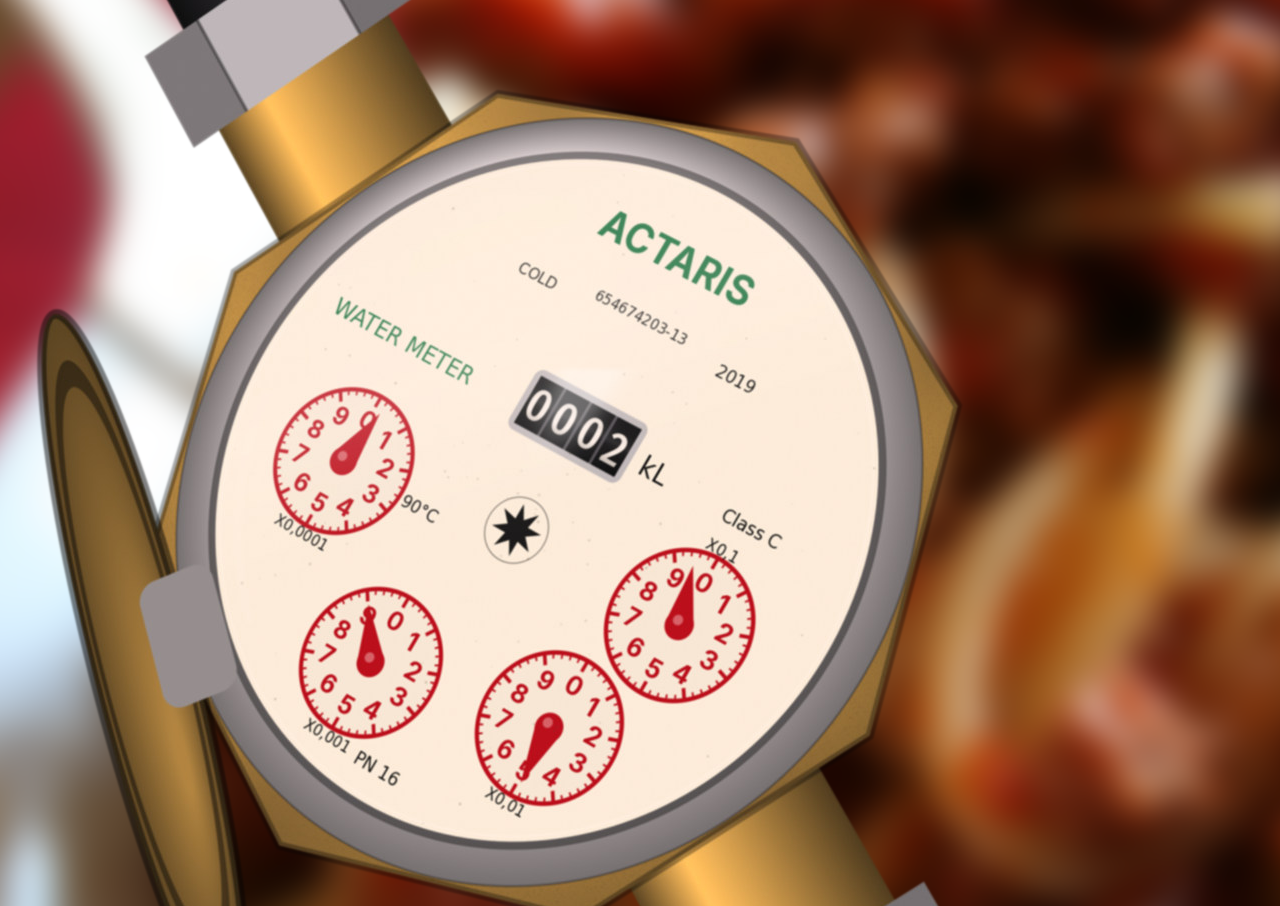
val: 1.9490
